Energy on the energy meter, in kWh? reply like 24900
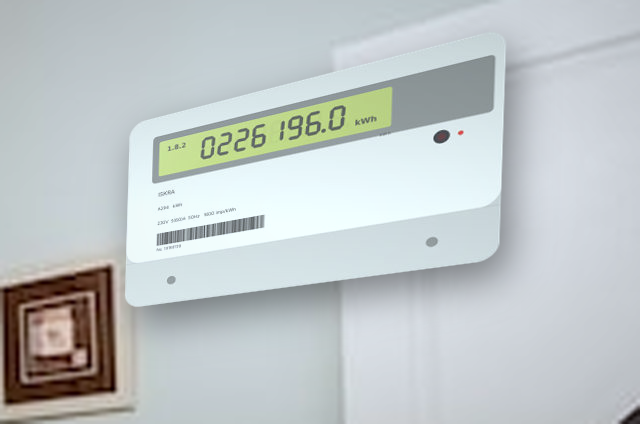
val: 226196.0
